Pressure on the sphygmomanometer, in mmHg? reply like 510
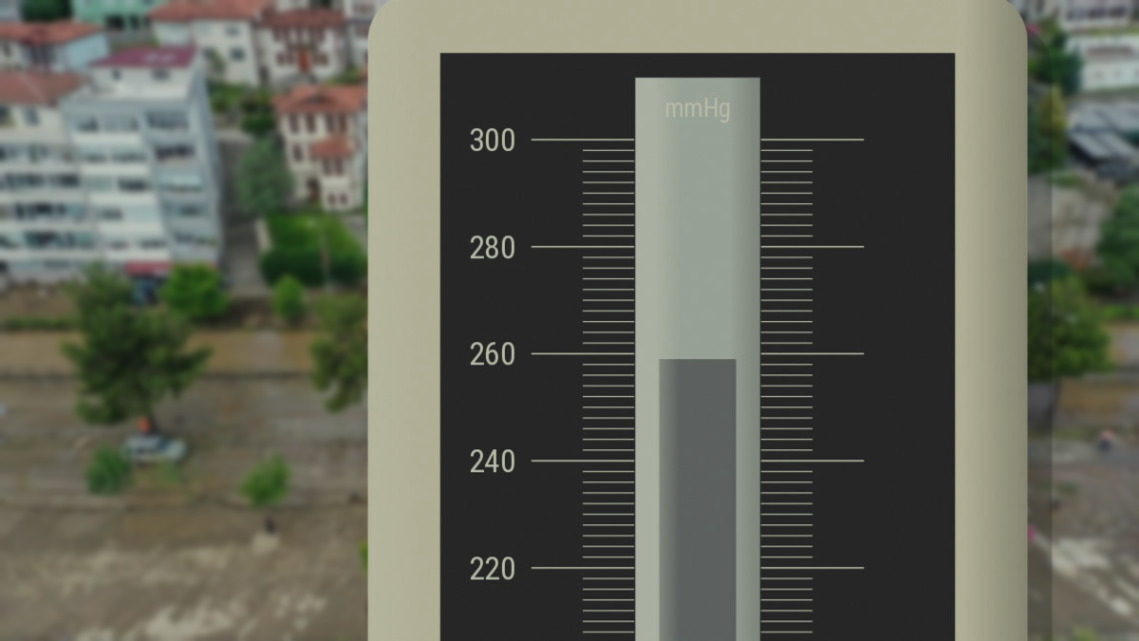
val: 259
